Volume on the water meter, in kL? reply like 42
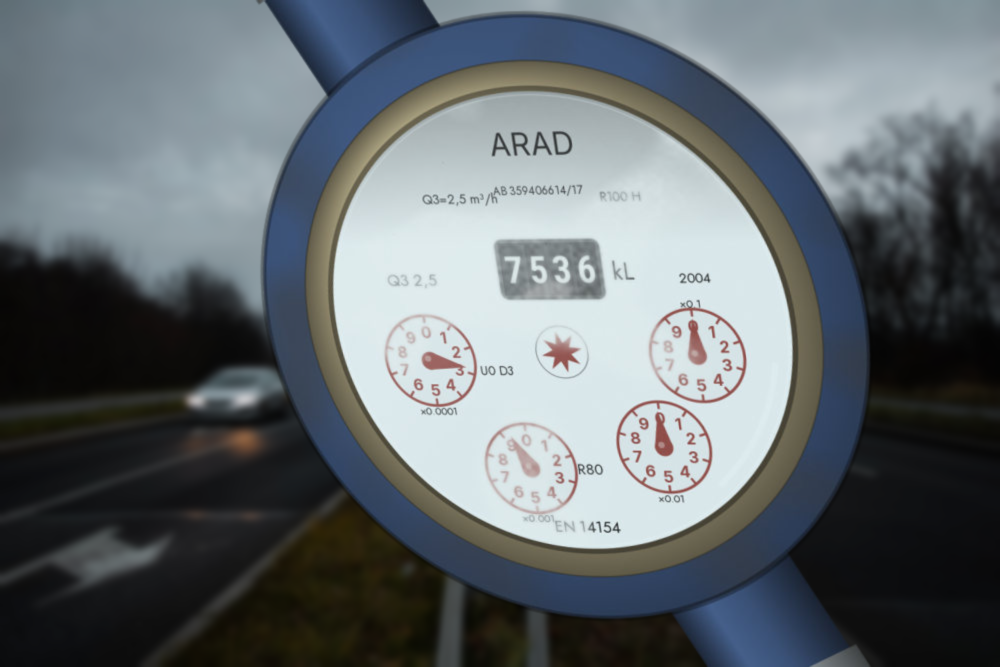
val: 7535.9992
